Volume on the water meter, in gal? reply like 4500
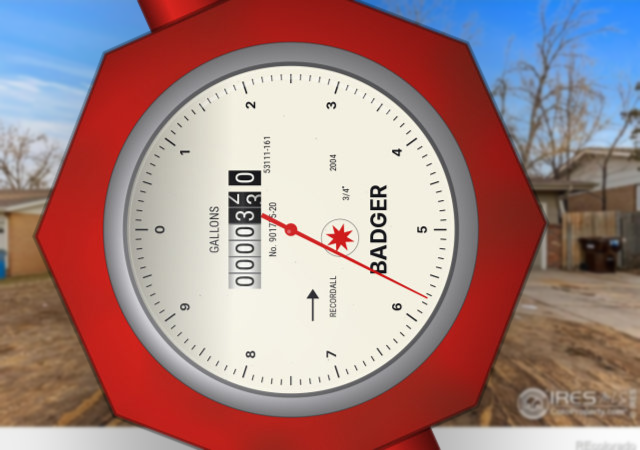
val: 325.7
